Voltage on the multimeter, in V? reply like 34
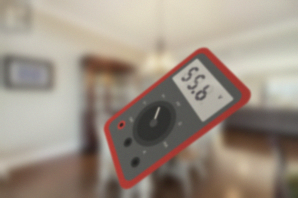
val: 55.6
